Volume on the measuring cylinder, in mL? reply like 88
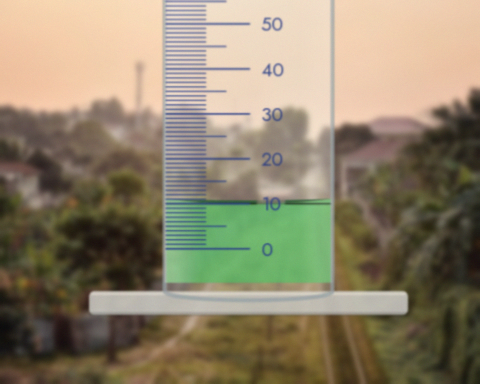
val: 10
